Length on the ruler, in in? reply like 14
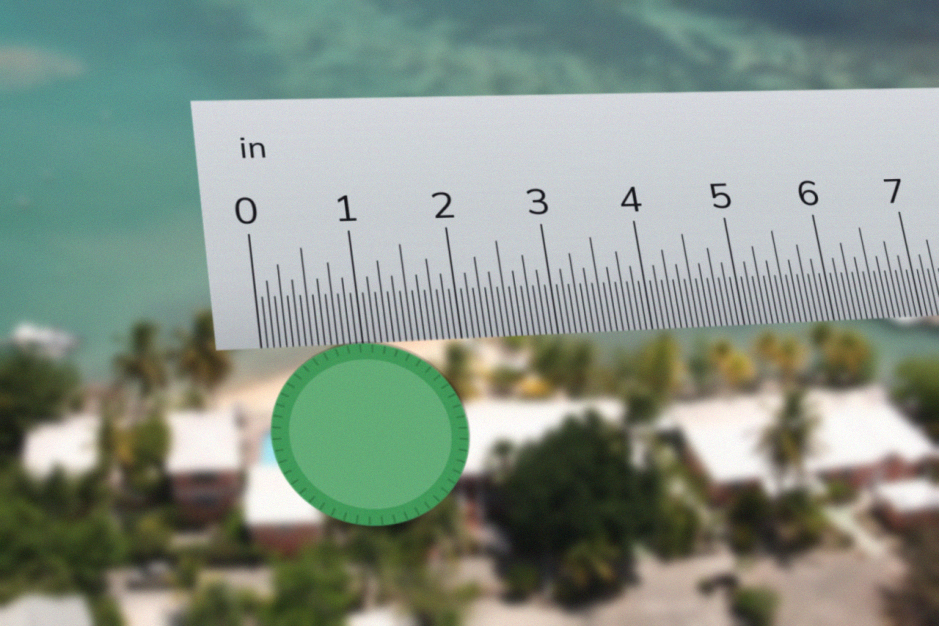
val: 1.9375
